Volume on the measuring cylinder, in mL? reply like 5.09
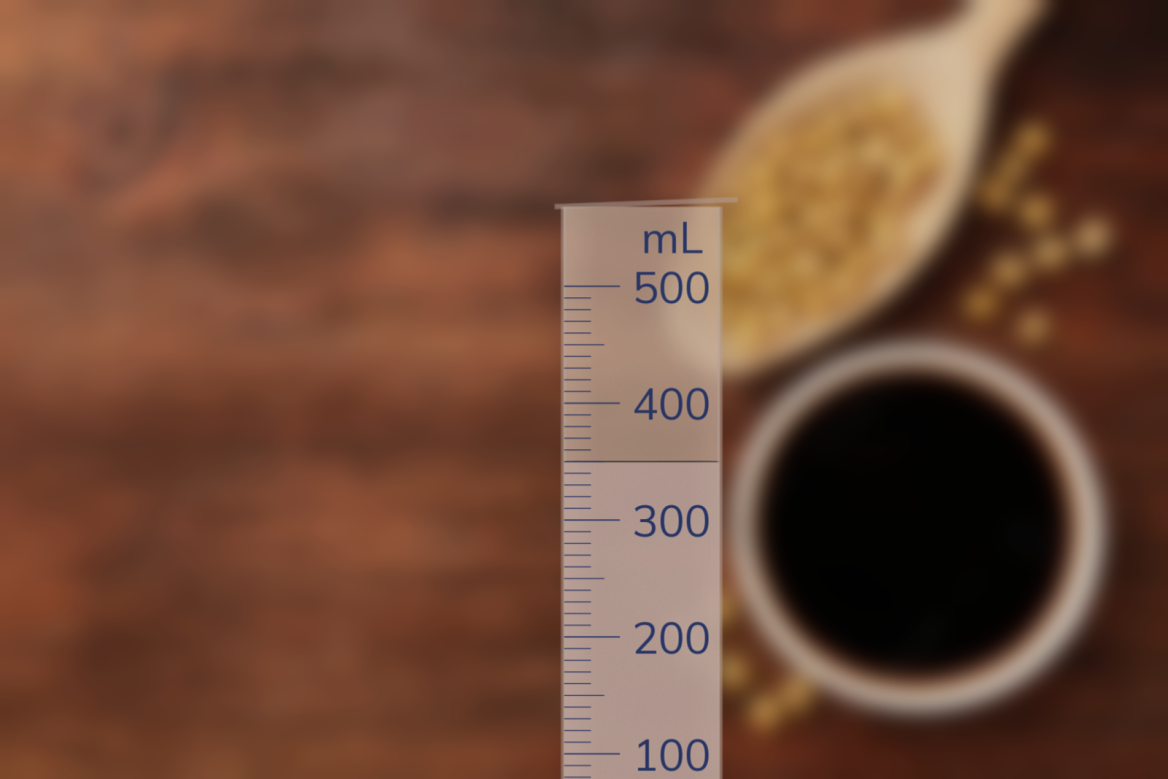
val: 350
